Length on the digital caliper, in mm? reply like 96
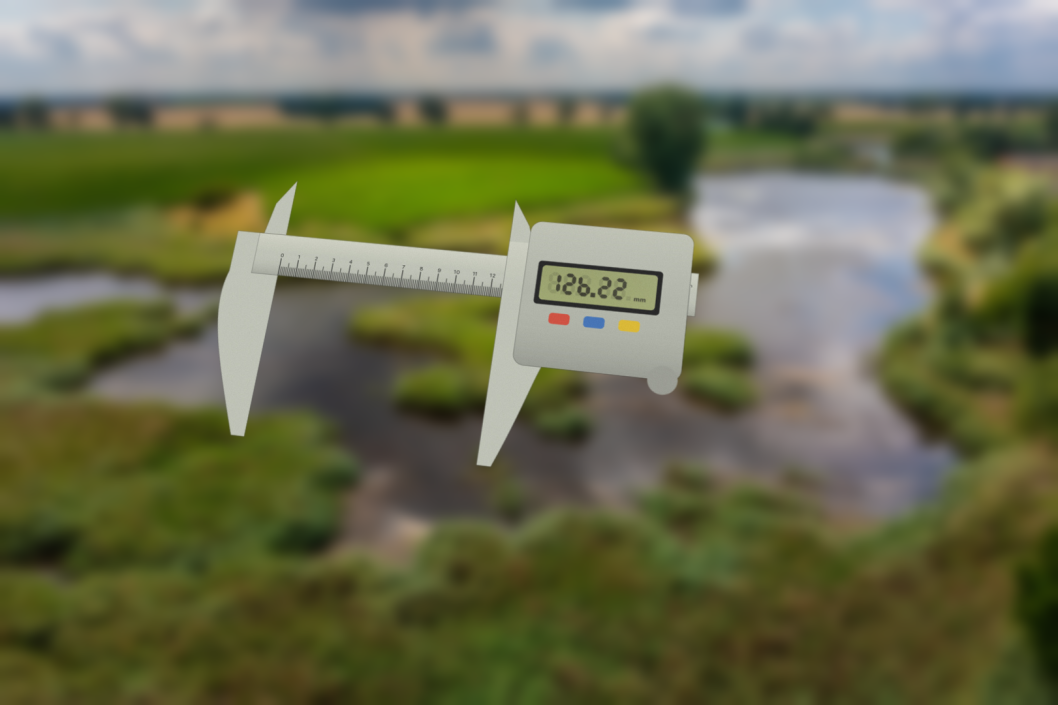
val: 126.22
